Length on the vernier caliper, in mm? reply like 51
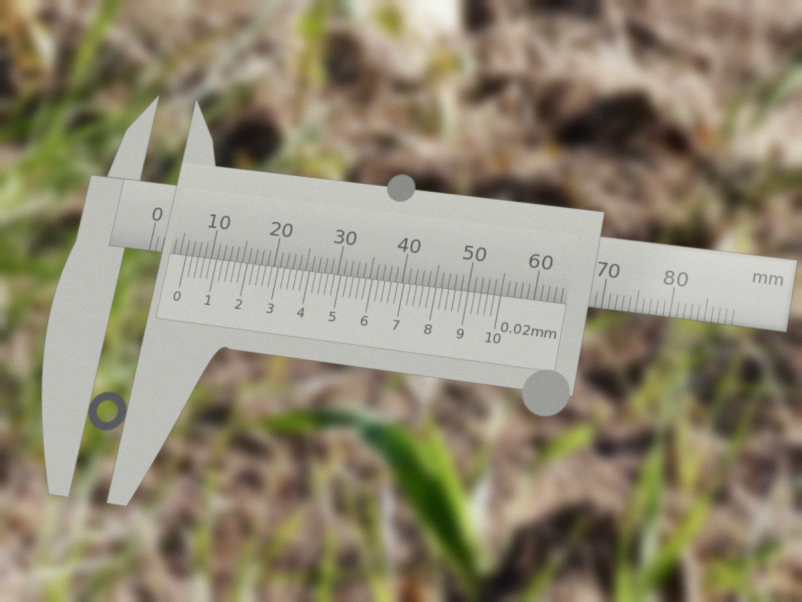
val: 6.0
